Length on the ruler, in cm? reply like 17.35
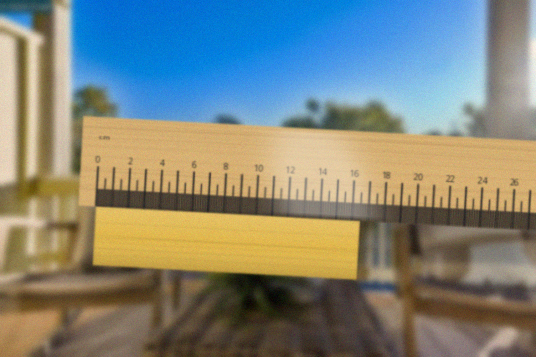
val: 16.5
